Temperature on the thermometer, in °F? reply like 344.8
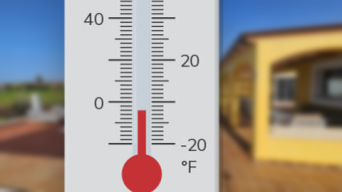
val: -4
